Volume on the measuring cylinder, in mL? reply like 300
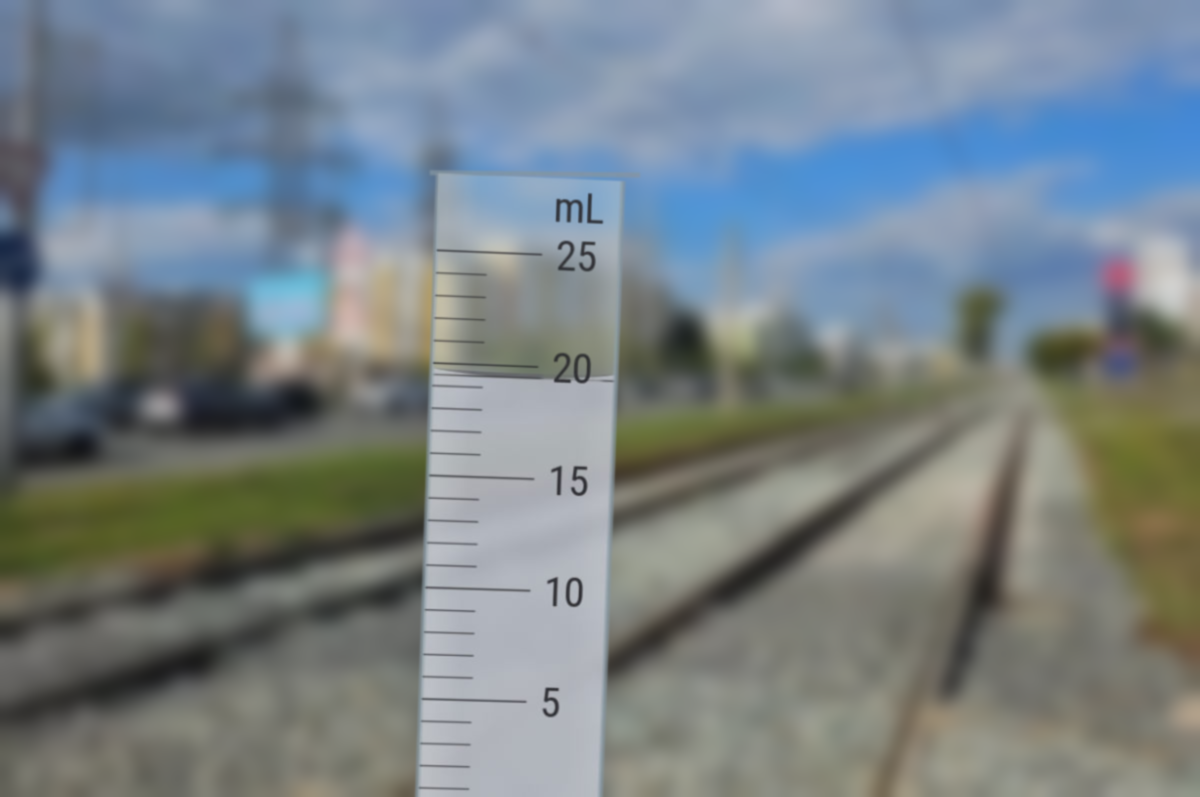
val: 19.5
